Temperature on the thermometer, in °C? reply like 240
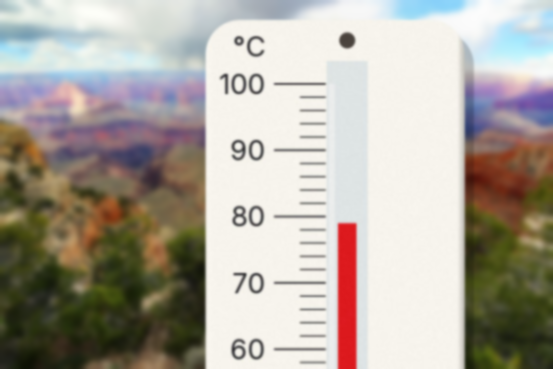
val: 79
